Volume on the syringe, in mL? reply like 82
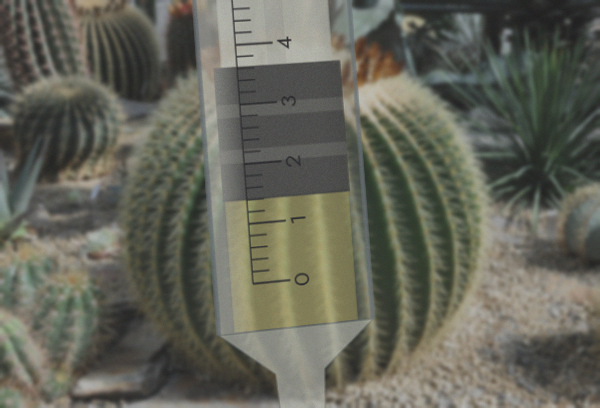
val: 1.4
